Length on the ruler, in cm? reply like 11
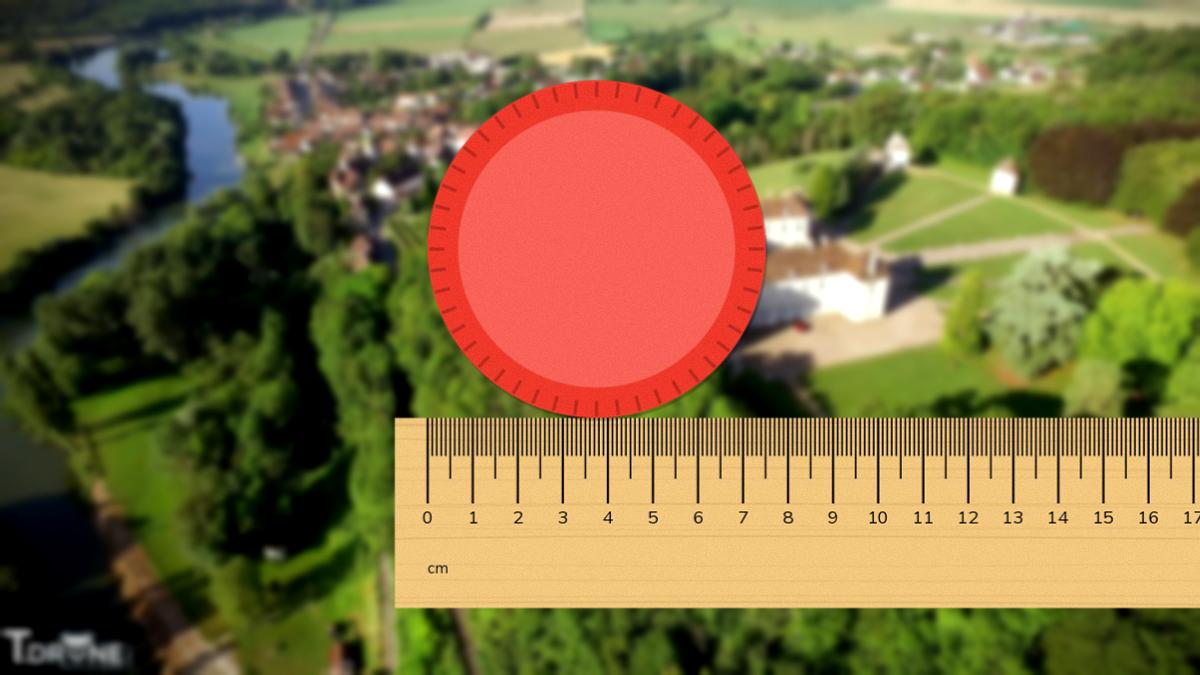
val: 7.5
